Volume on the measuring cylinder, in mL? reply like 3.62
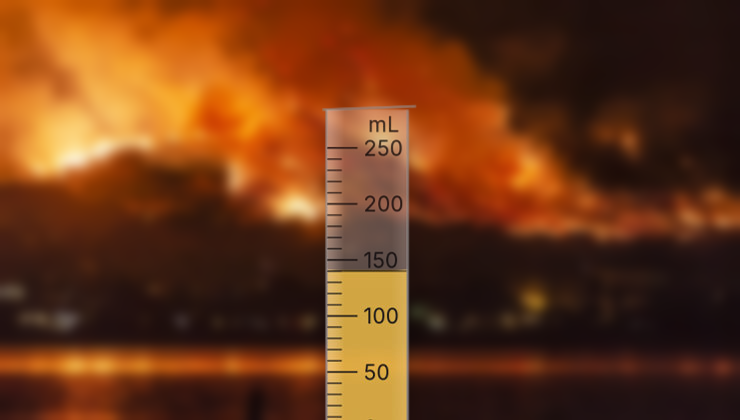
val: 140
